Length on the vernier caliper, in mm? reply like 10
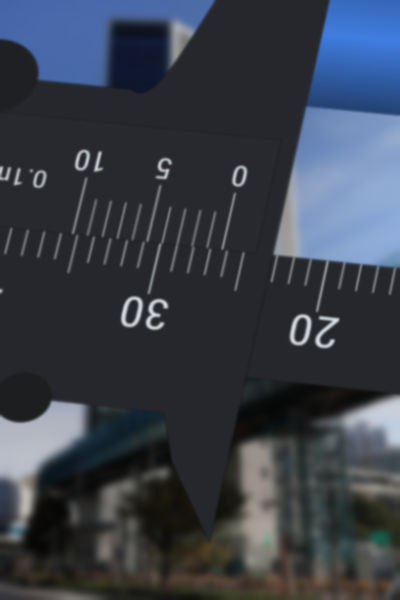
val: 26.3
